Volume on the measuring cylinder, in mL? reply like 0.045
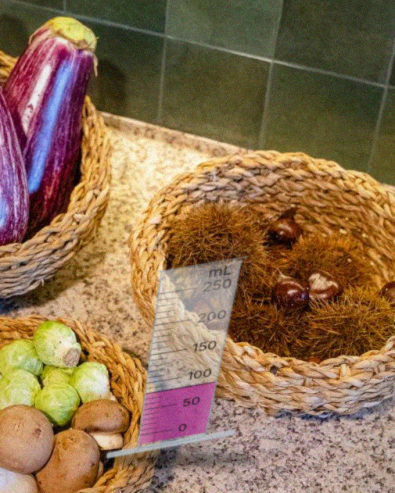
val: 80
